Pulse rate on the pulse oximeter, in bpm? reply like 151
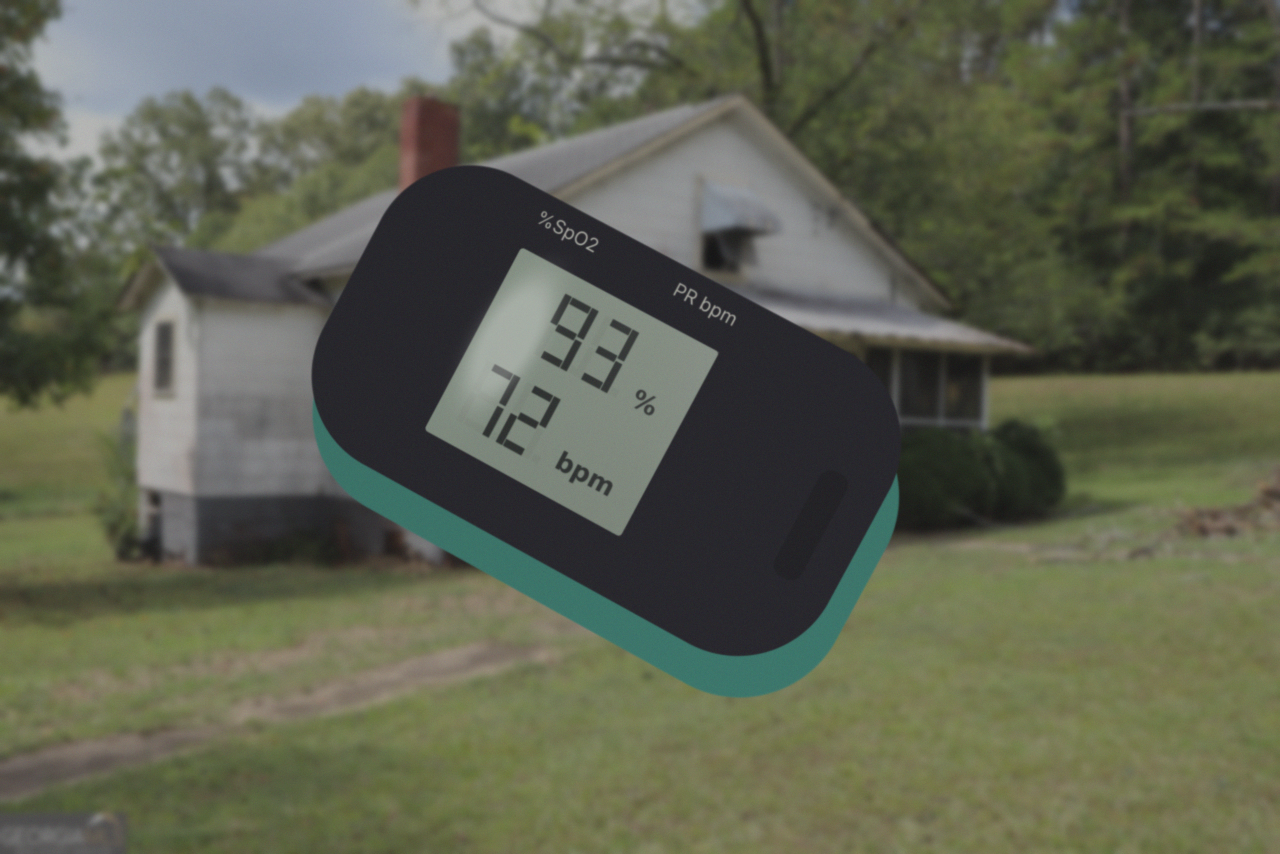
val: 72
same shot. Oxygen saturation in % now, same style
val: 93
